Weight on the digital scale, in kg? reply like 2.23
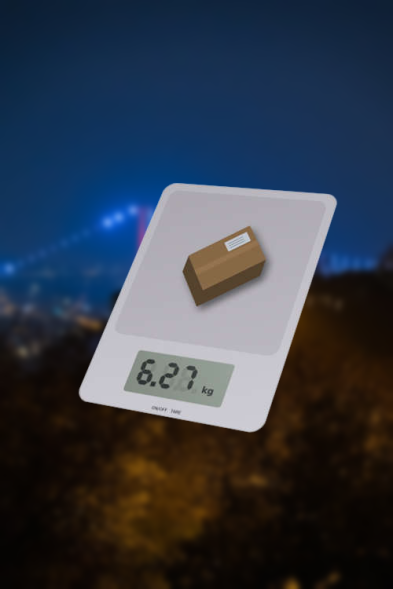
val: 6.27
